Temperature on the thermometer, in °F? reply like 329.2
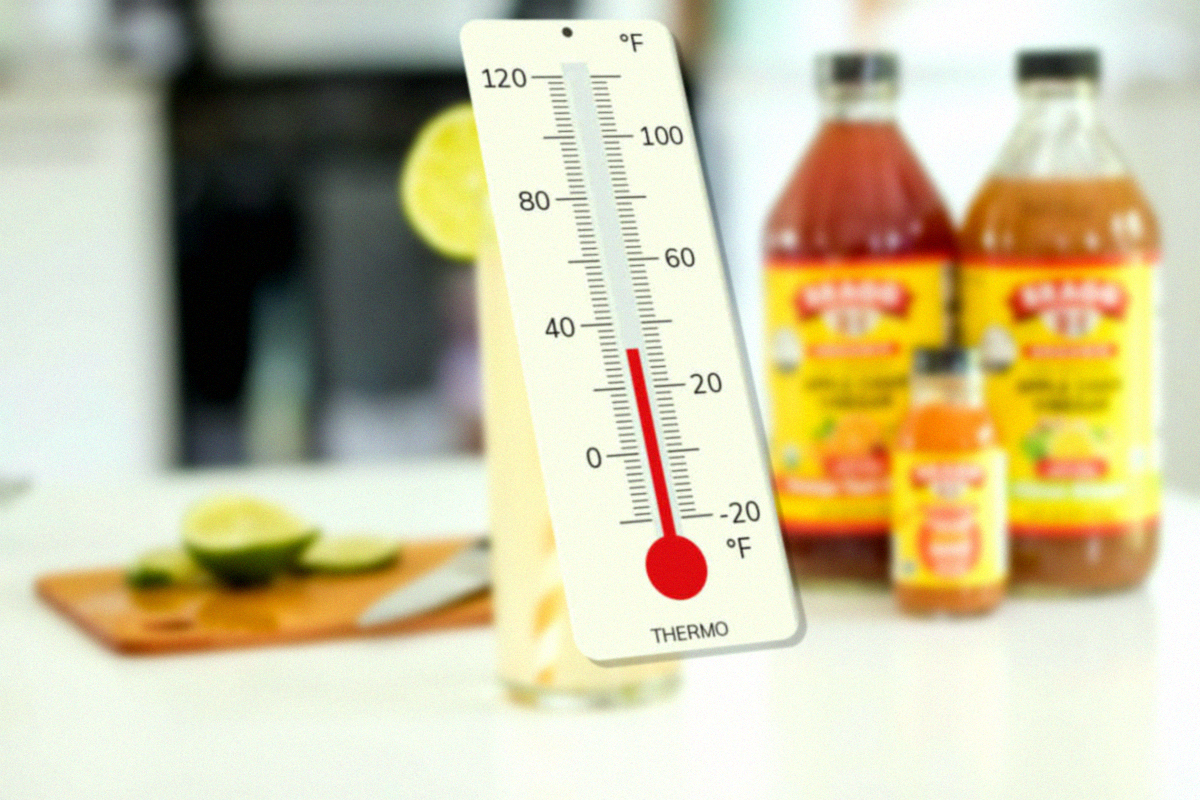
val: 32
